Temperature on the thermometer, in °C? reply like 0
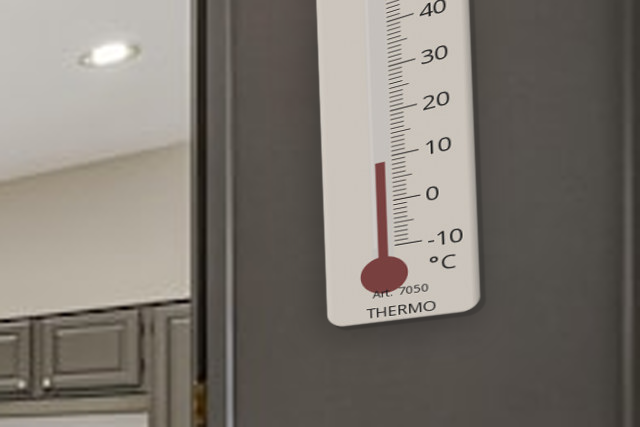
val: 9
